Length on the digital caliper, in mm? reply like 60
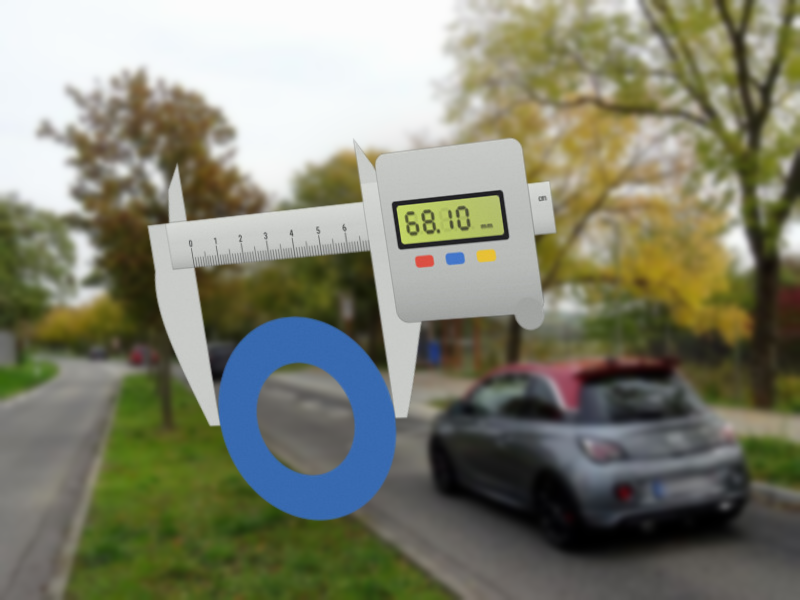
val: 68.10
